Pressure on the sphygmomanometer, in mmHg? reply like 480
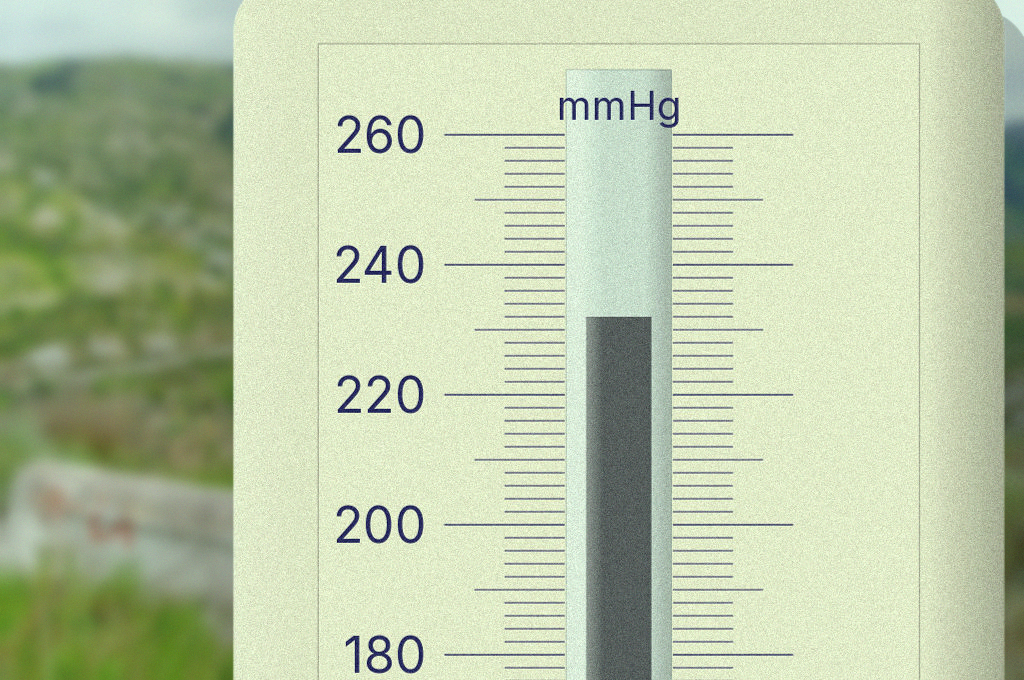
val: 232
